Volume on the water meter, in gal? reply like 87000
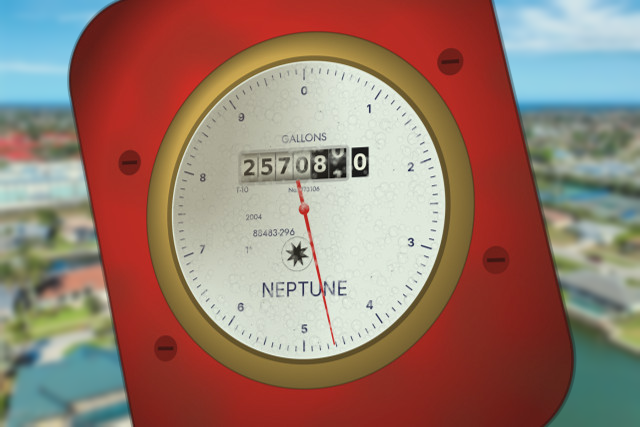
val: 2570804.6
